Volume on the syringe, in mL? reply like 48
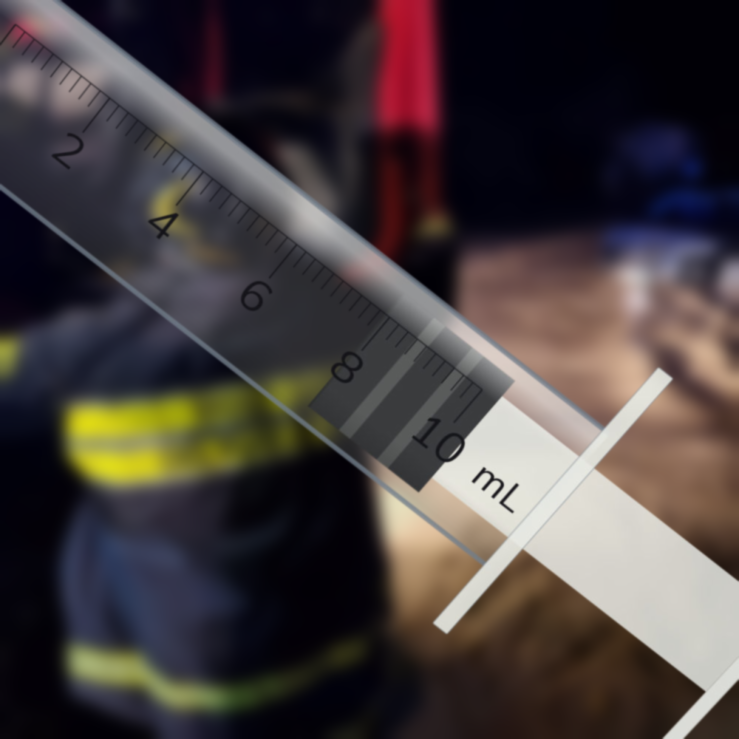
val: 7.9
